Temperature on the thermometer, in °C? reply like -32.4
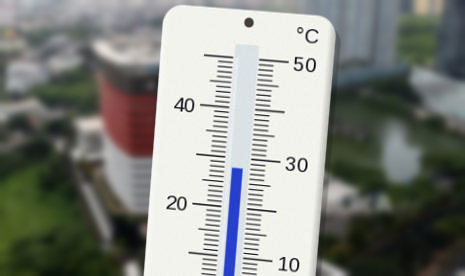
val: 28
